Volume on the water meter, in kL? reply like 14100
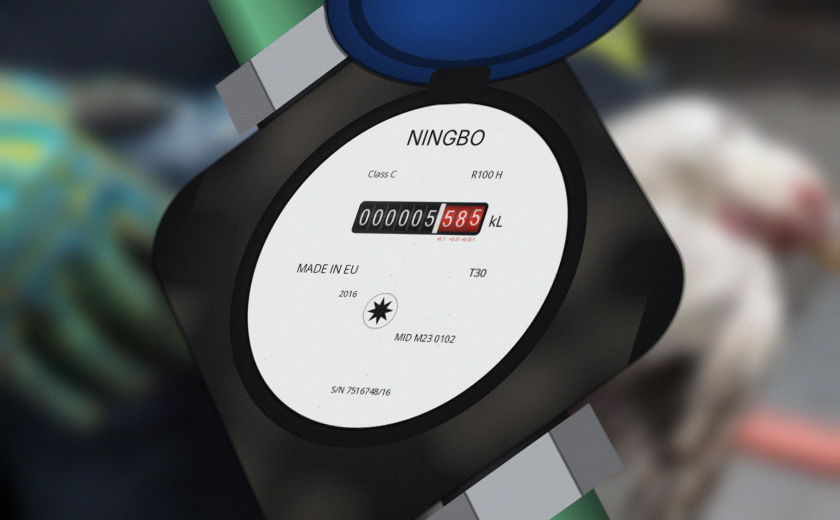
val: 5.585
